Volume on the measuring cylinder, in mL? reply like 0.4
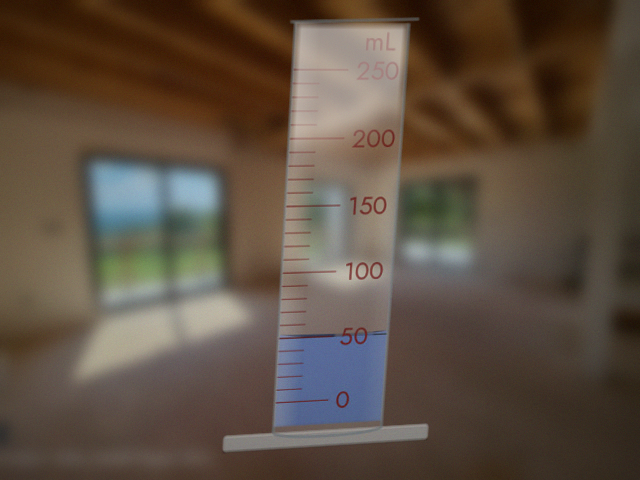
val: 50
